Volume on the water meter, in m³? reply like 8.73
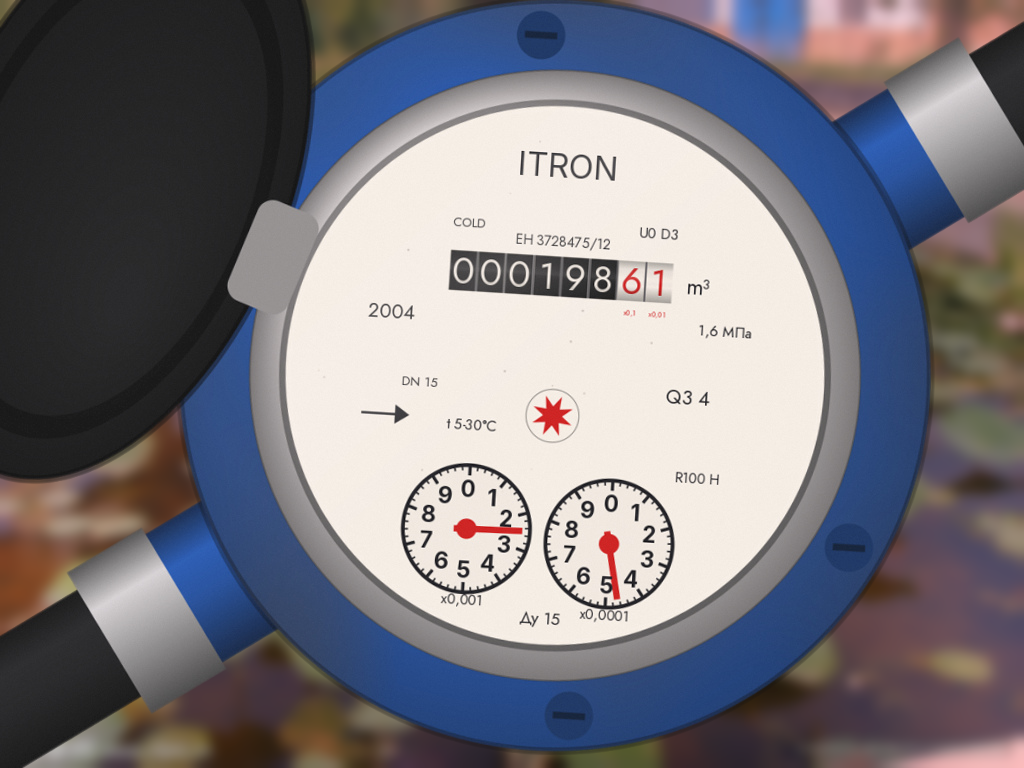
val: 198.6124
